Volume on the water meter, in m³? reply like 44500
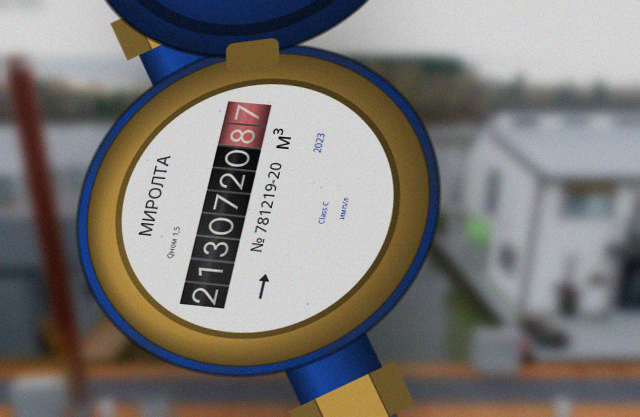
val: 2130720.87
